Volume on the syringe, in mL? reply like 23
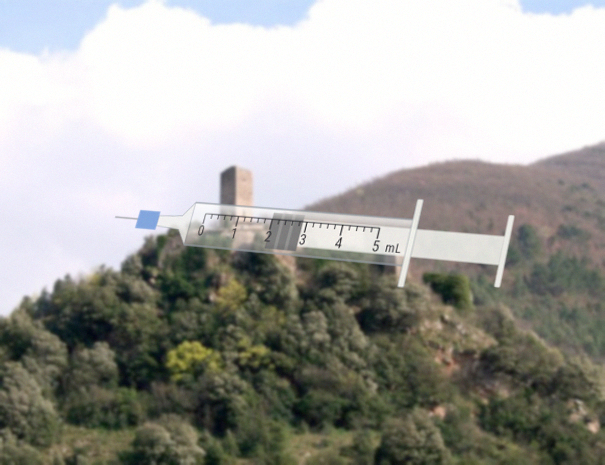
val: 2
